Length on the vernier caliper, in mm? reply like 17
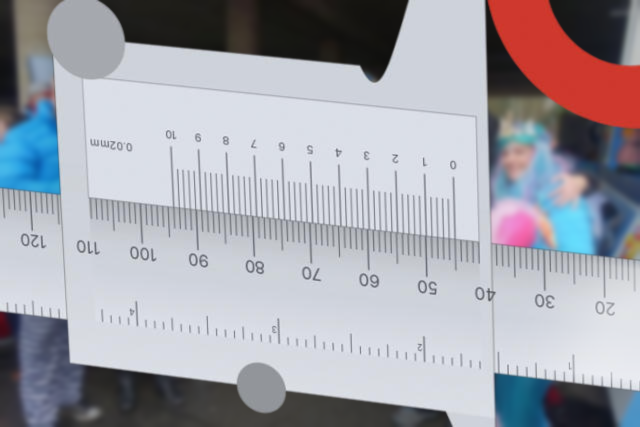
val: 45.0
